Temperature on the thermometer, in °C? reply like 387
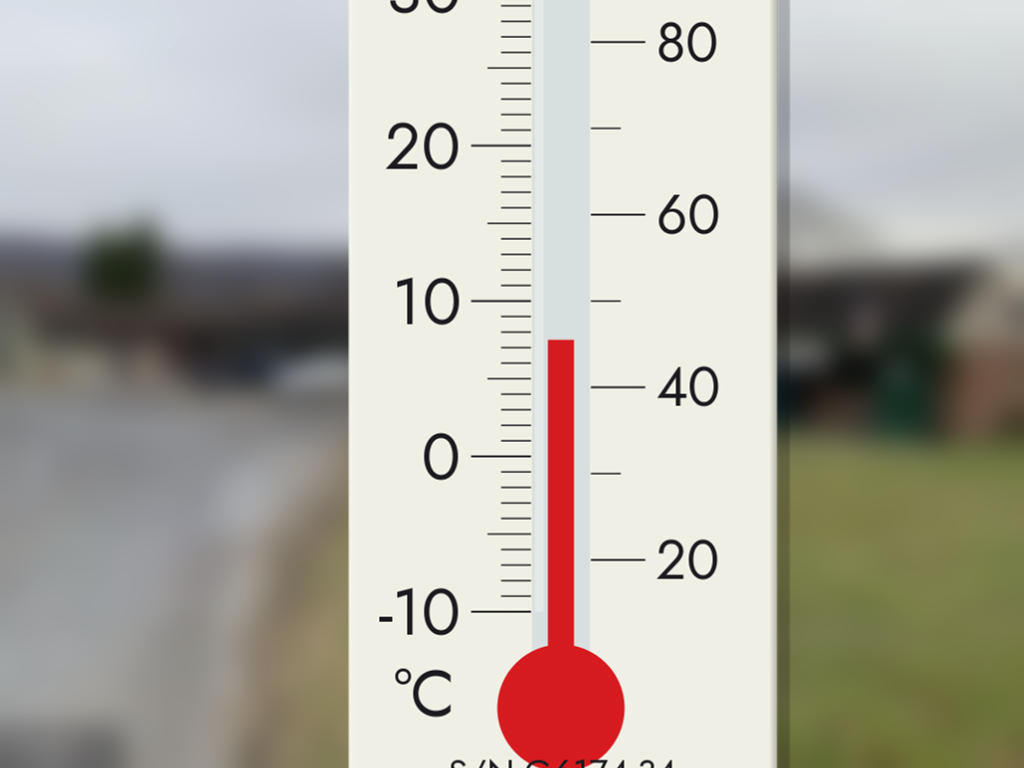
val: 7.5
